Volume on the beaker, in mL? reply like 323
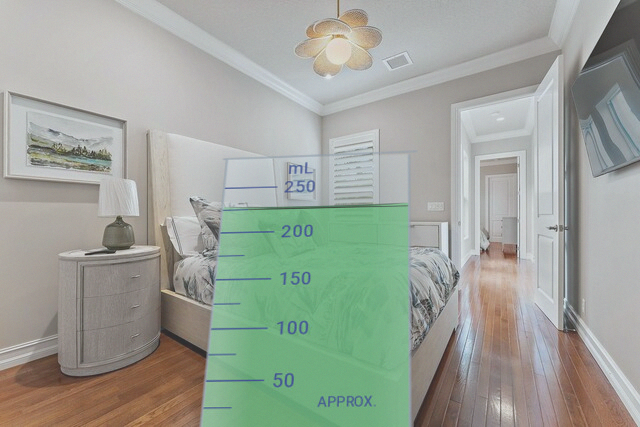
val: 225
